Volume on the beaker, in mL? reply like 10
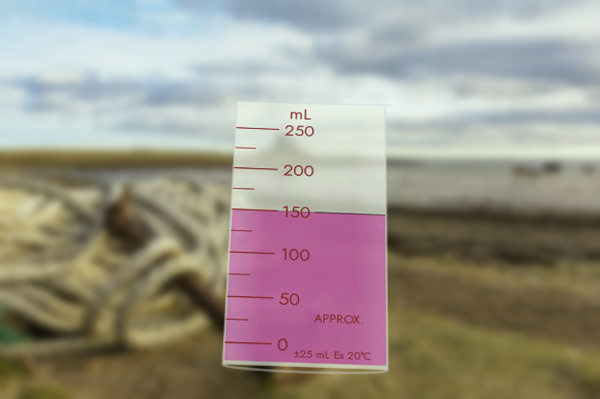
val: 150
